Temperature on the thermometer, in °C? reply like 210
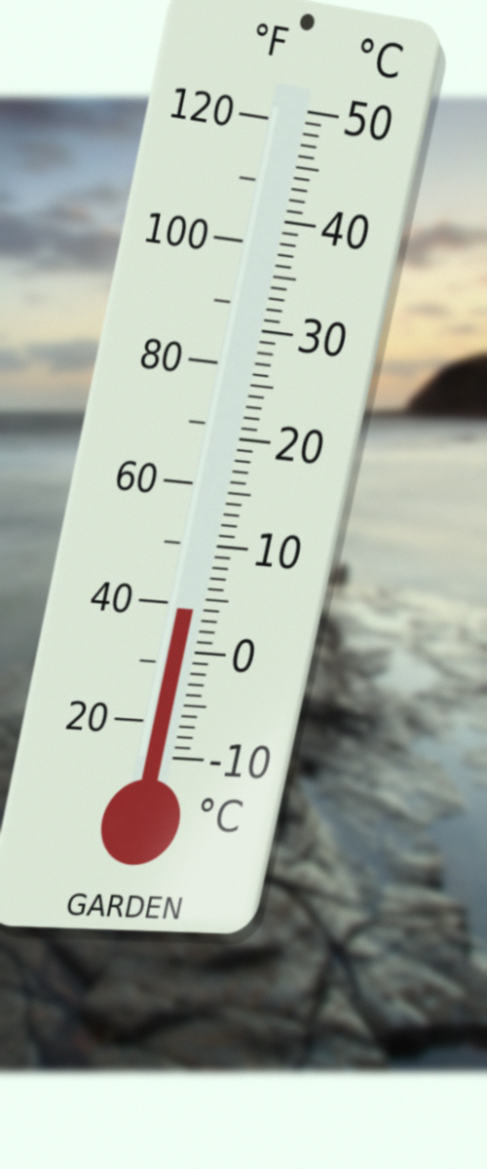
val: 4
